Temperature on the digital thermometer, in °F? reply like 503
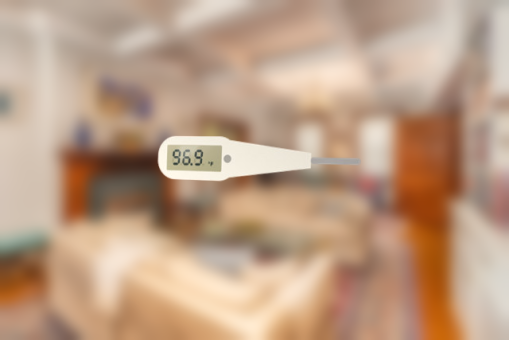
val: 96.9
